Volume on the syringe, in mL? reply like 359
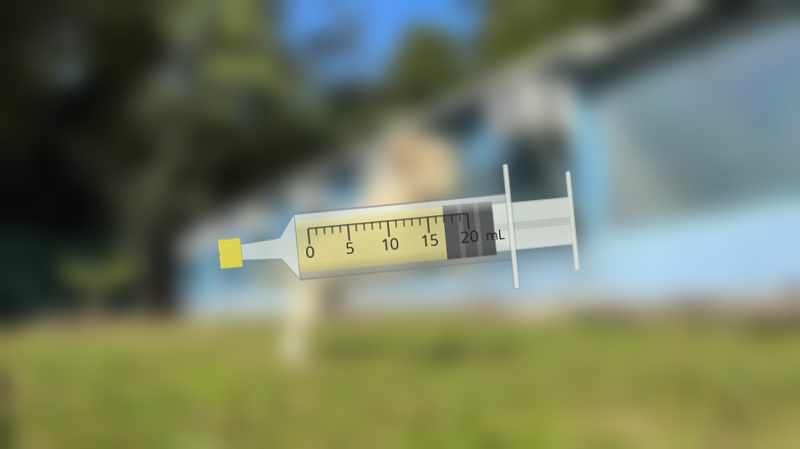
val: 17
